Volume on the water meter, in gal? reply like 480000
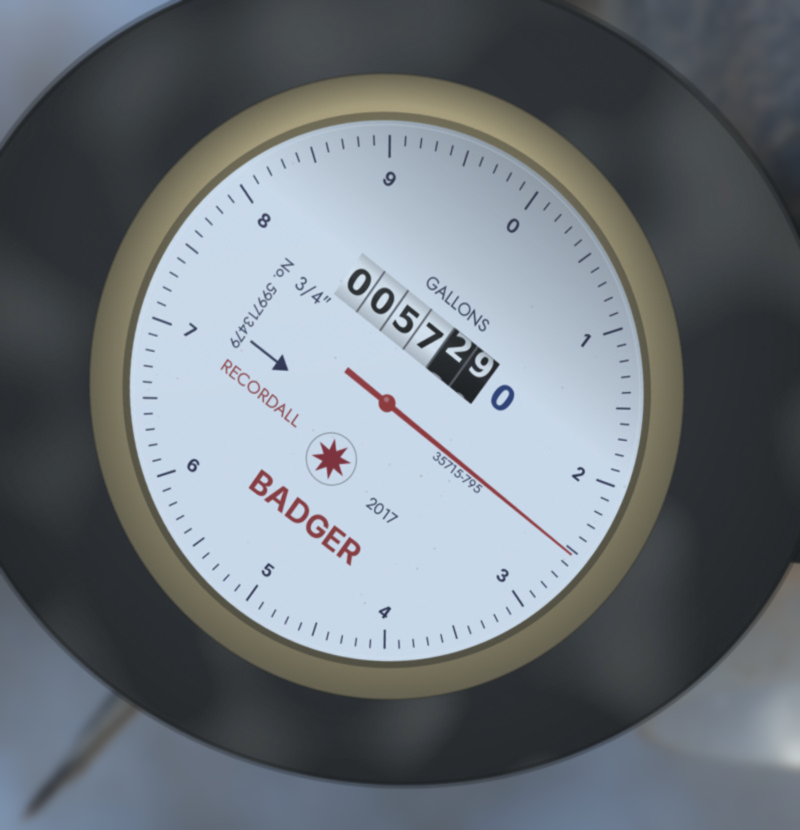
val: 57292.5
